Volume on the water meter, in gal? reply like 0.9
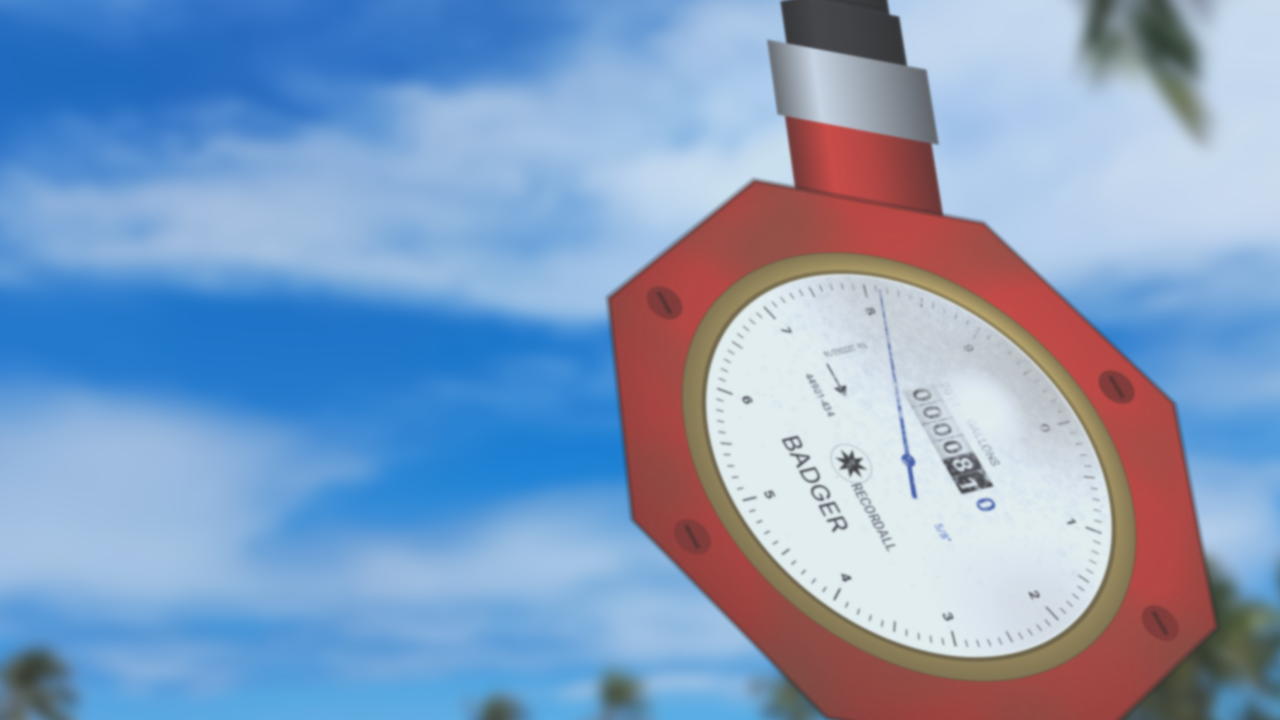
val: 808.1
